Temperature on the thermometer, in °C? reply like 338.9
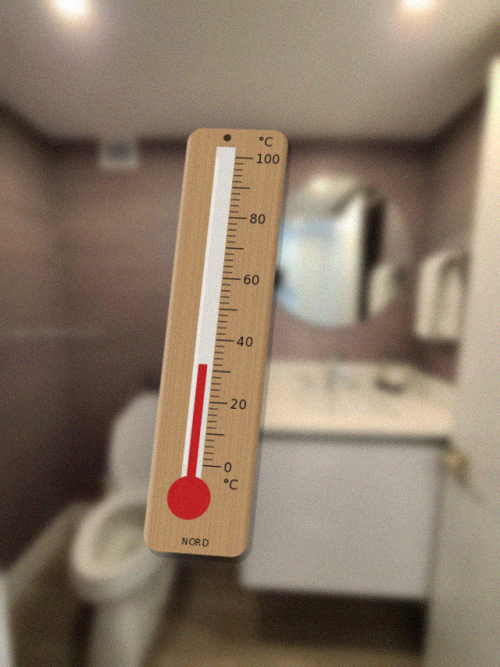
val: 32
